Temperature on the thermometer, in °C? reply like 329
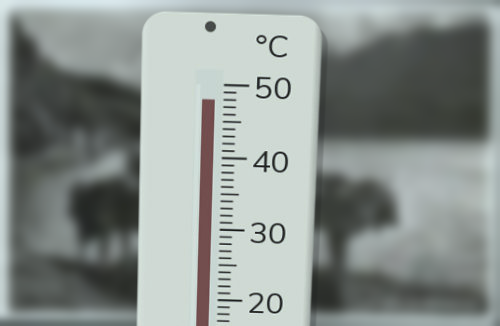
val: 48
